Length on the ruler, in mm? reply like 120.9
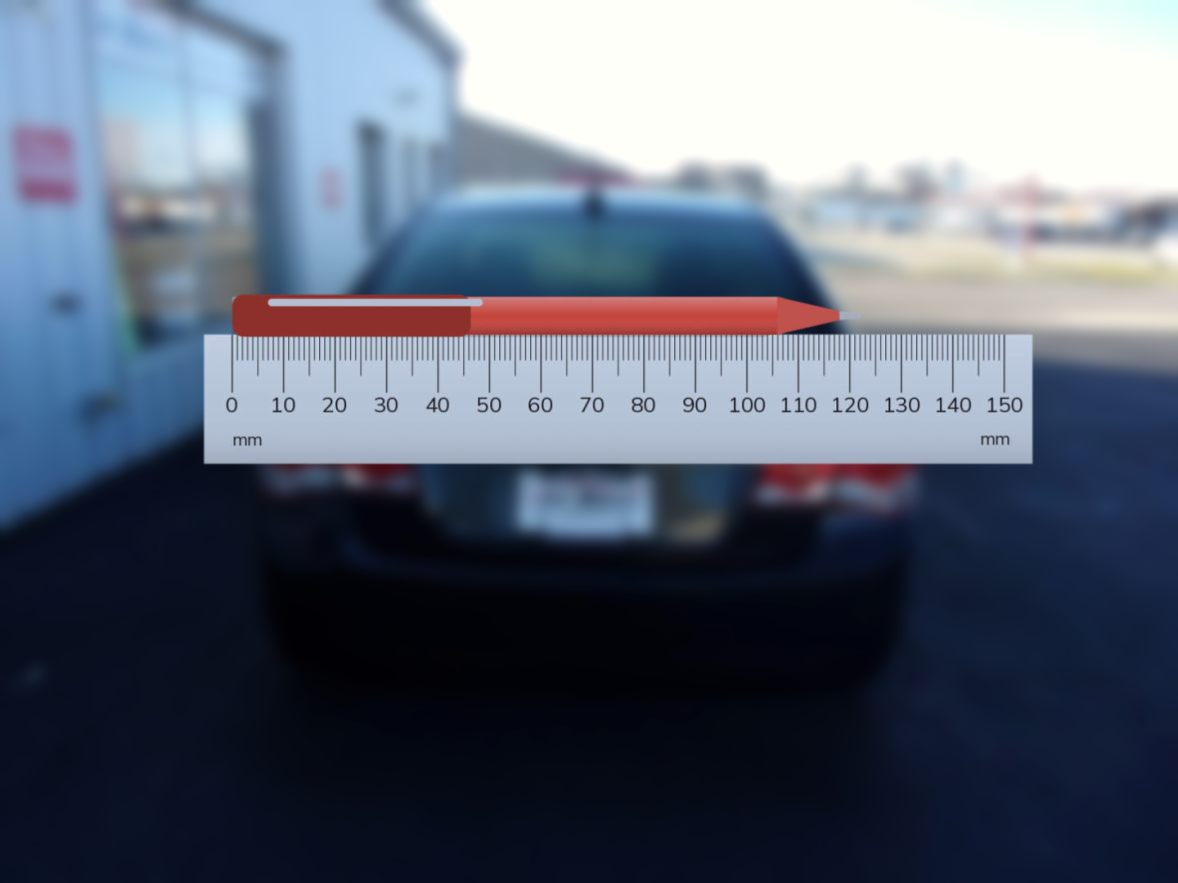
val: 122
